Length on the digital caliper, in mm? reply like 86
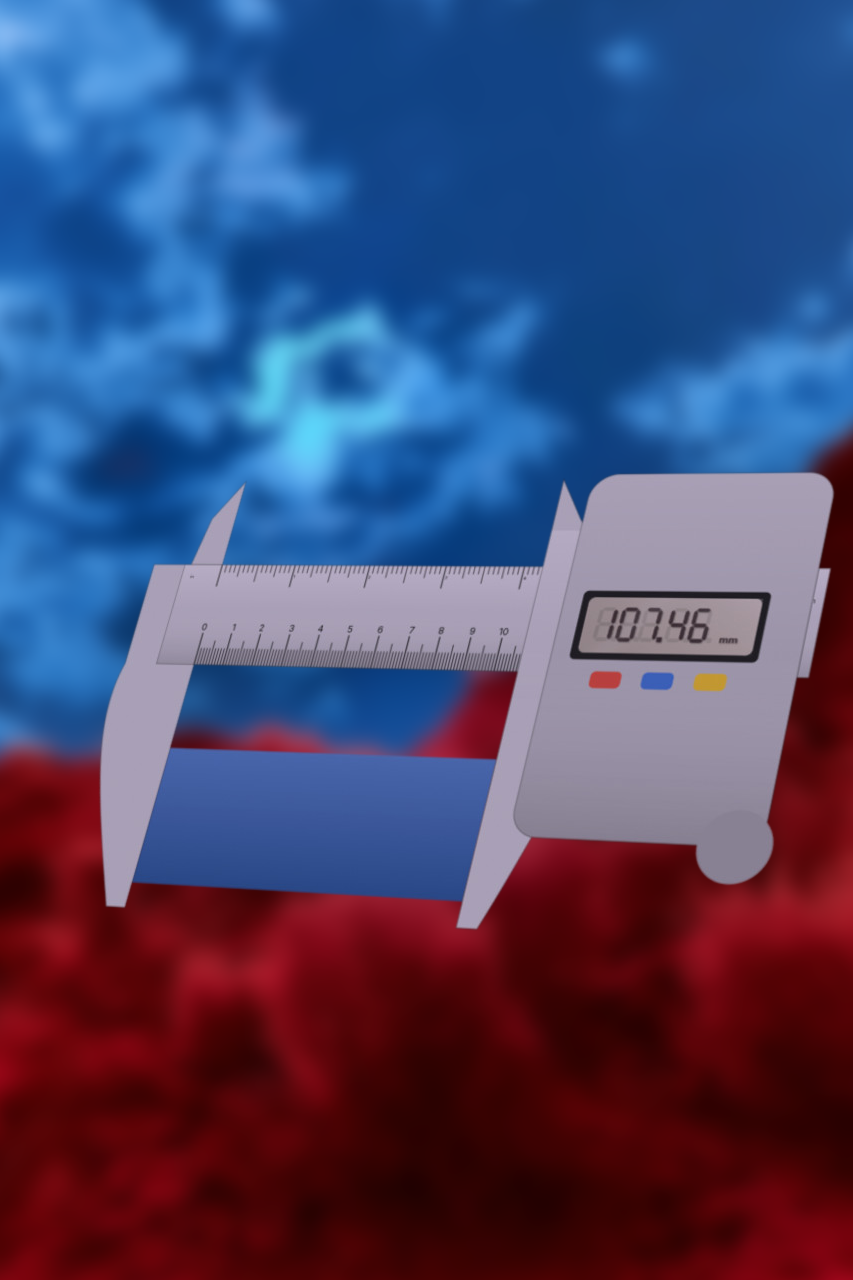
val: 107.46
